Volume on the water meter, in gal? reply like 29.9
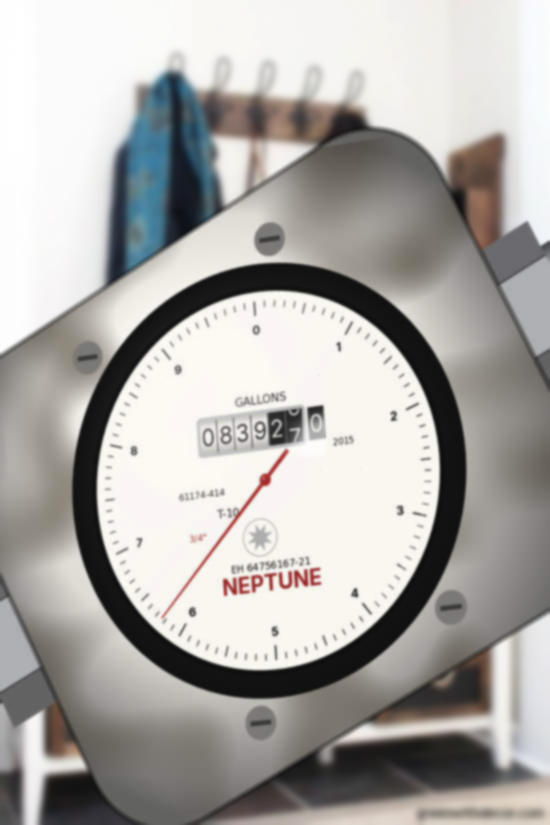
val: 839266.2
